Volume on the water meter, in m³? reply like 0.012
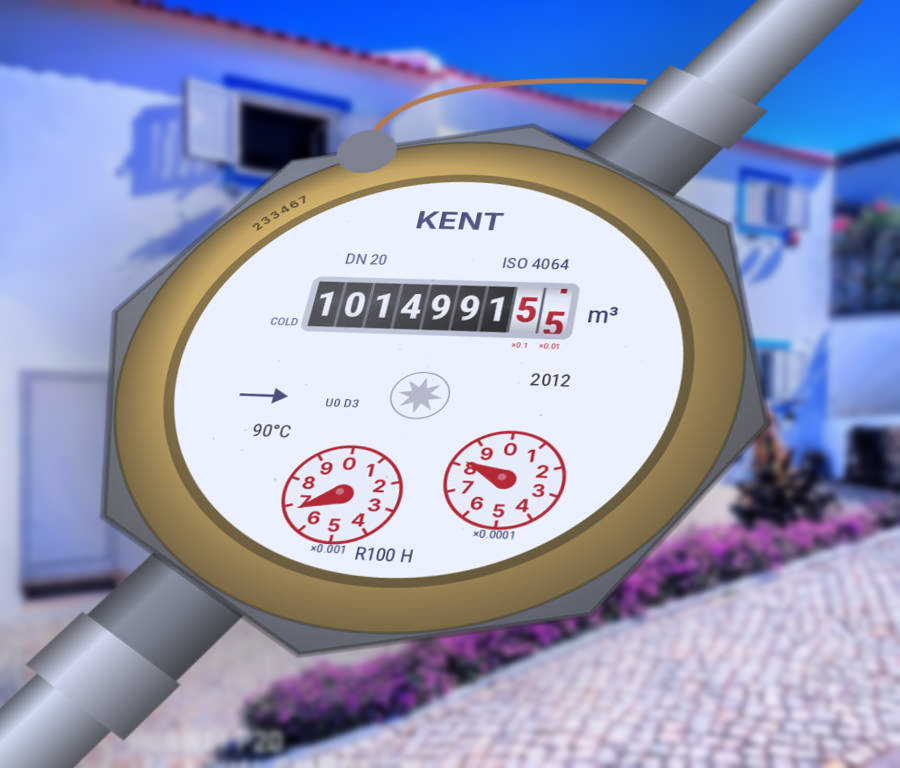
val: 1014991.5468
